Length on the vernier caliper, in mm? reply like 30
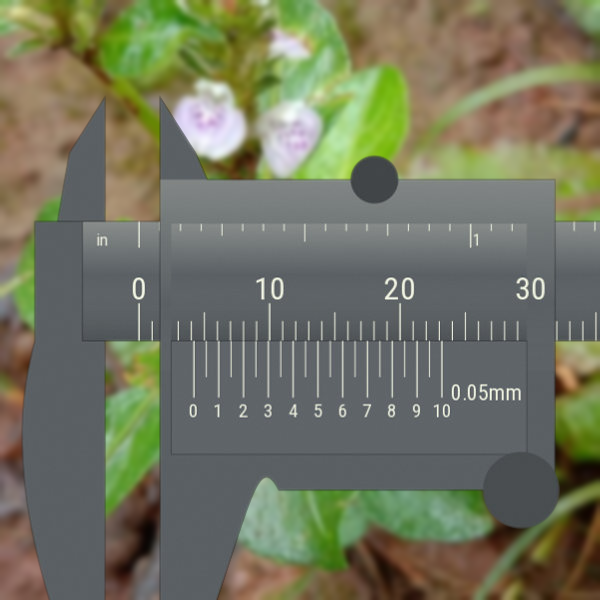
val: 4.2
